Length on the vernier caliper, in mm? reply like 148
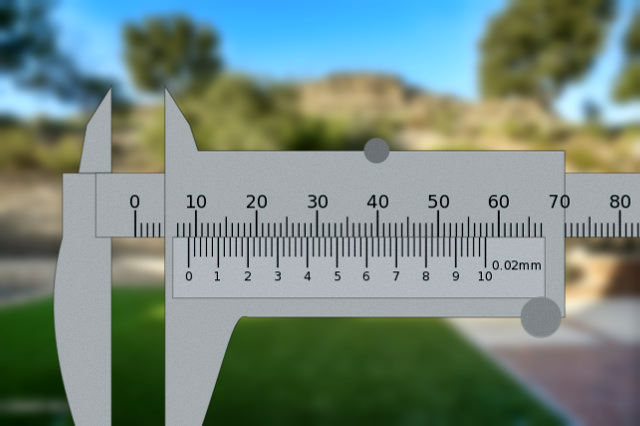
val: 8.8
